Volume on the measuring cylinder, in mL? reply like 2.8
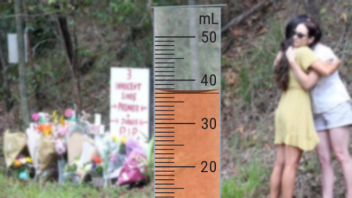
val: 37
